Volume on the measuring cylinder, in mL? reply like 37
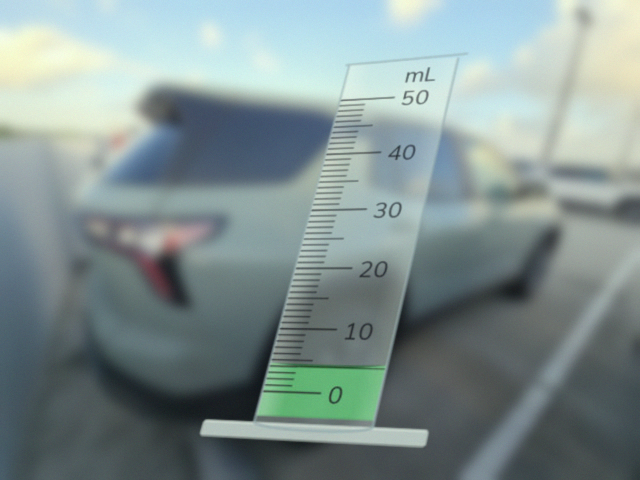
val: 4
